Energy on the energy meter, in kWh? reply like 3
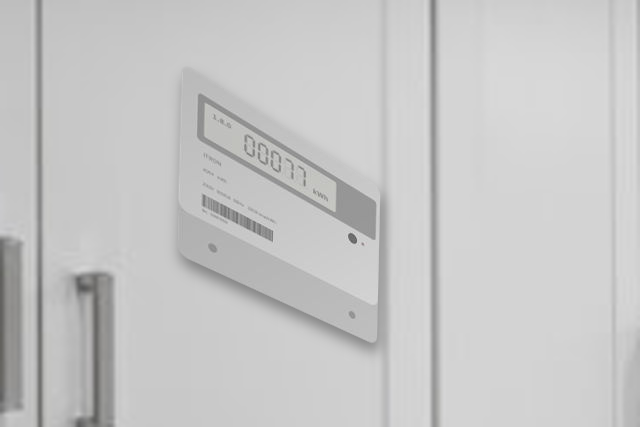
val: 77
